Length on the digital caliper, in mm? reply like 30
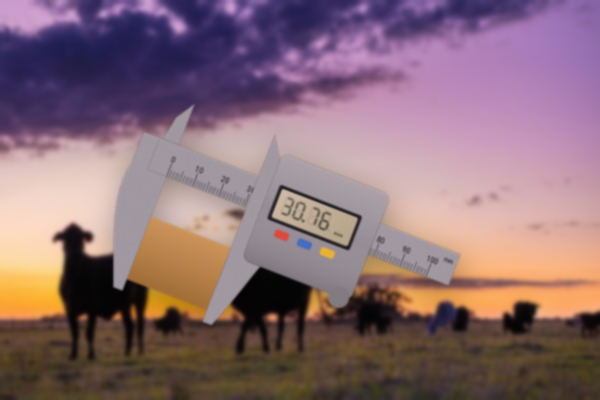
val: 30.76
